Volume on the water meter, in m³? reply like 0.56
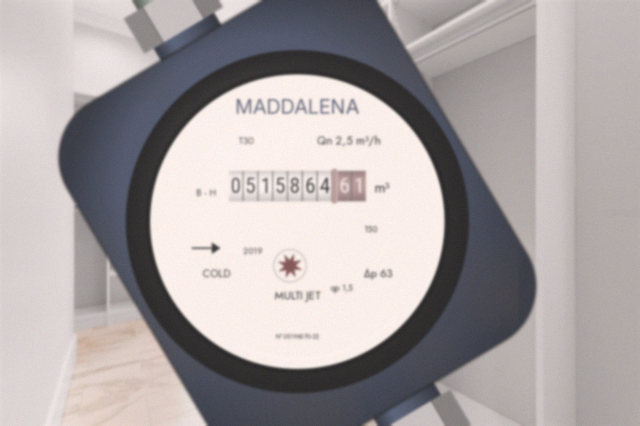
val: 515864.61
